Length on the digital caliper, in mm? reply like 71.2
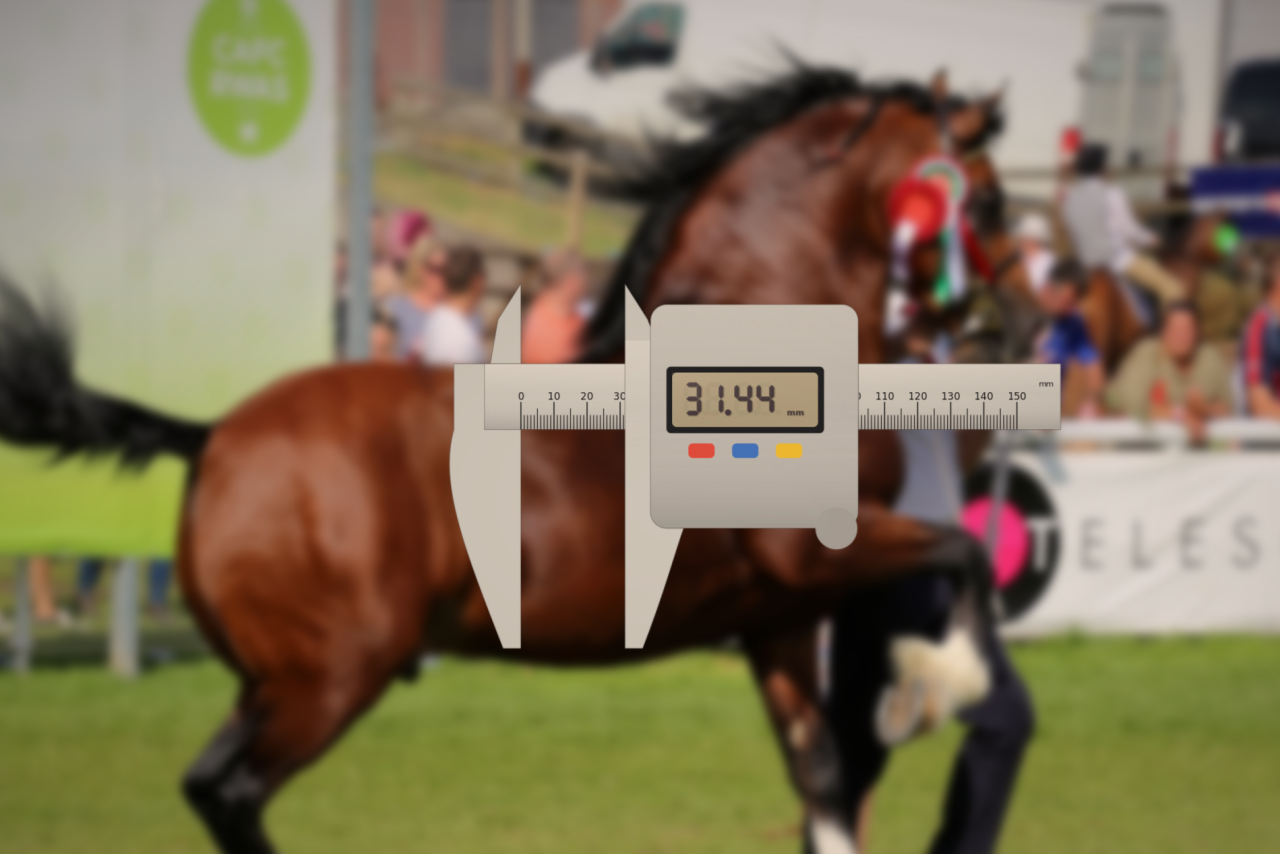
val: 31.44
